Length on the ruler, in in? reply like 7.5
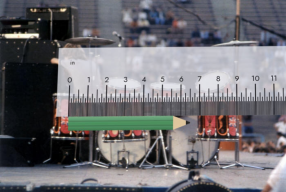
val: 6.5
